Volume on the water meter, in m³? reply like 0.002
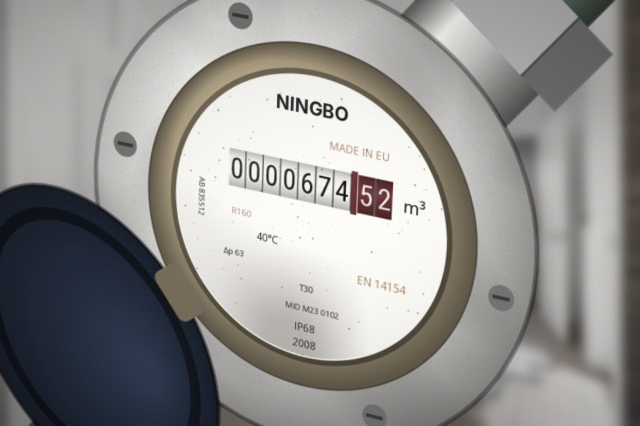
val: 674.52
